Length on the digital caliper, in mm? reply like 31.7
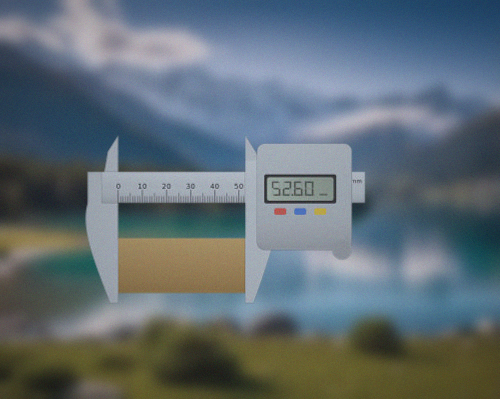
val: 52.60
